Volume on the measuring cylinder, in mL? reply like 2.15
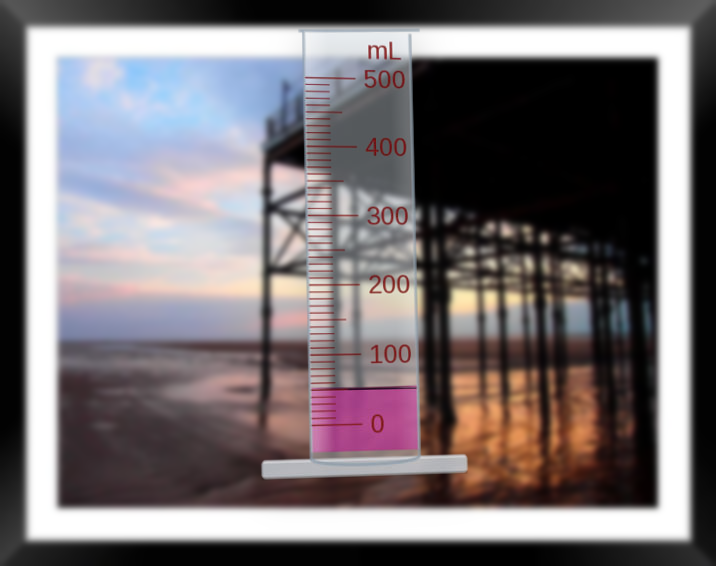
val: 50
